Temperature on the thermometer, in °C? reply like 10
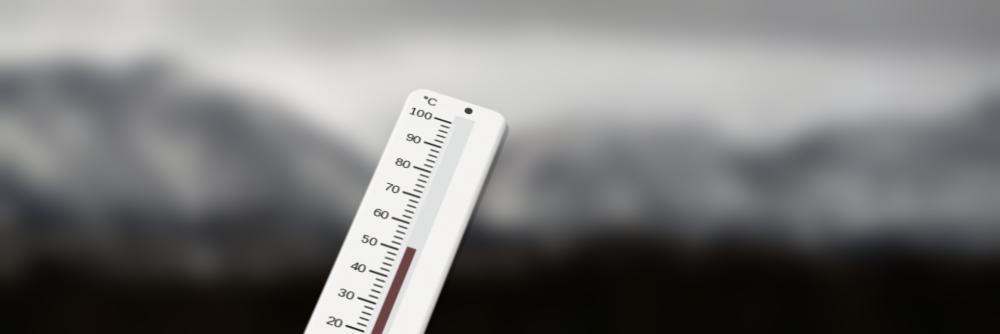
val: 52
